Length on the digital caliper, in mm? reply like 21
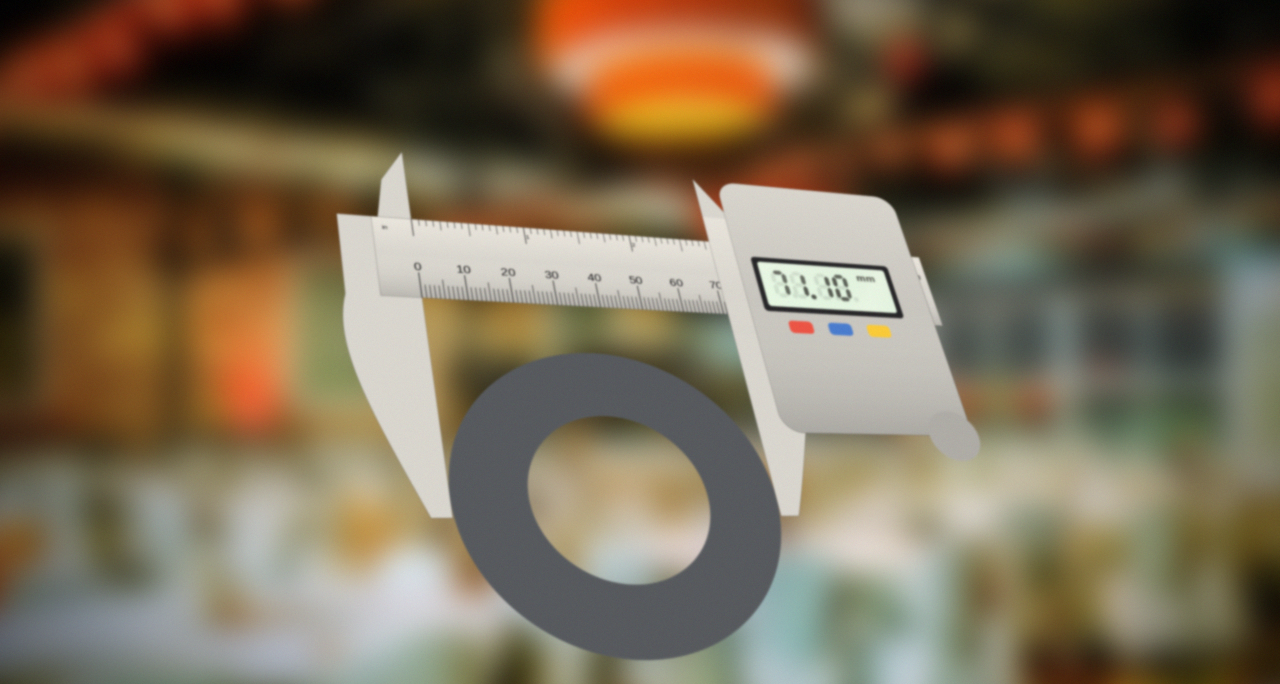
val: 71.10
